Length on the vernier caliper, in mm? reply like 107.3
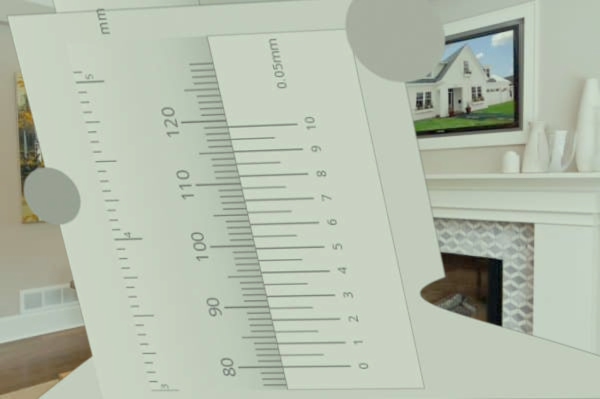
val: 80.0
